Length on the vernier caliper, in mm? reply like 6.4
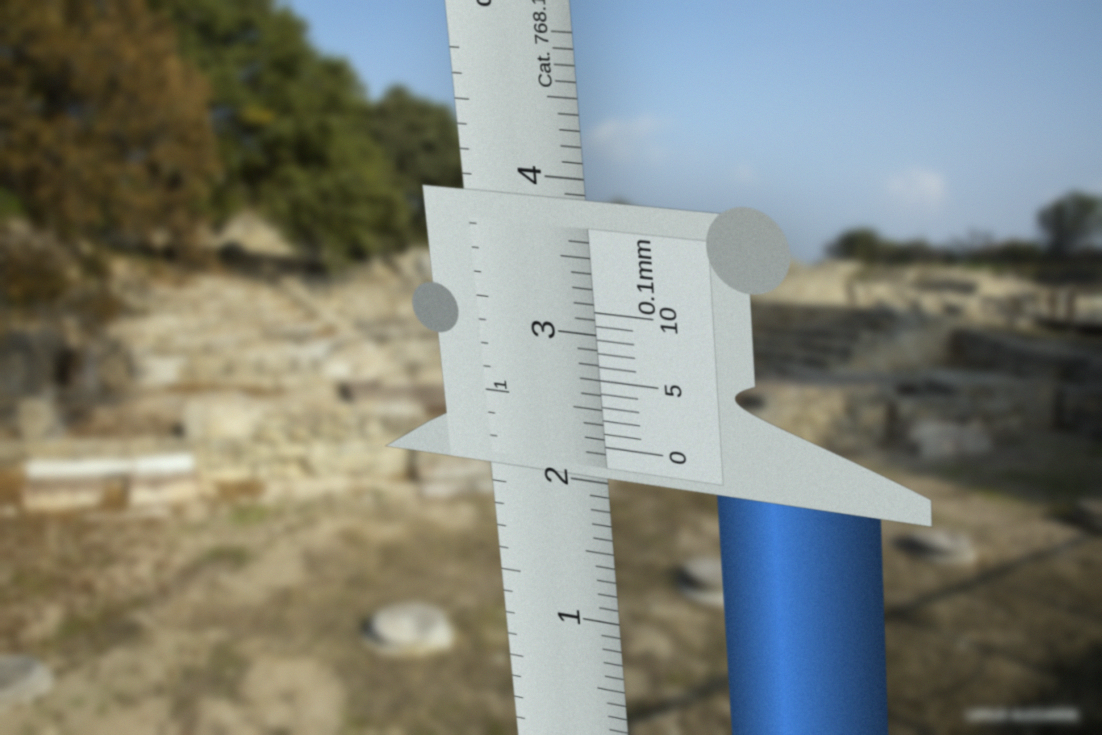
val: 22.5
